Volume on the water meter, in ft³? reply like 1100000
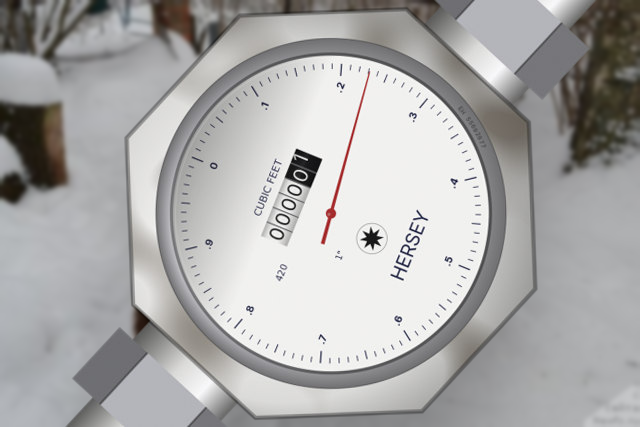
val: 1.23
